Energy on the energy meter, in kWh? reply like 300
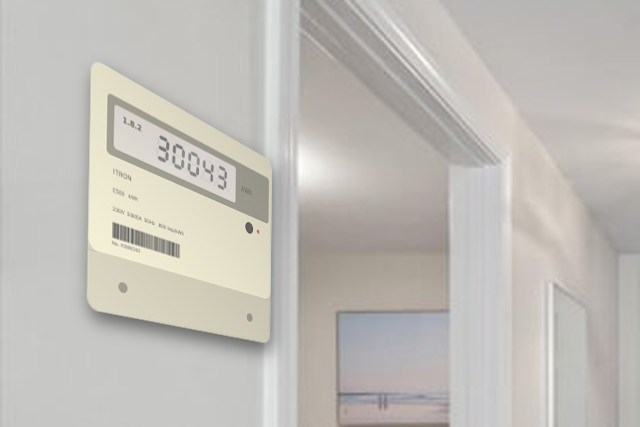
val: 30043
